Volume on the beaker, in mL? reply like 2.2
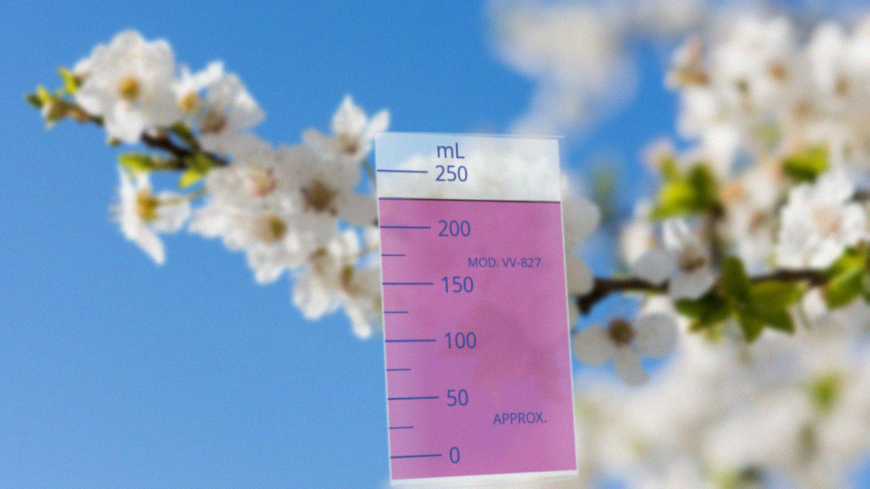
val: 225
